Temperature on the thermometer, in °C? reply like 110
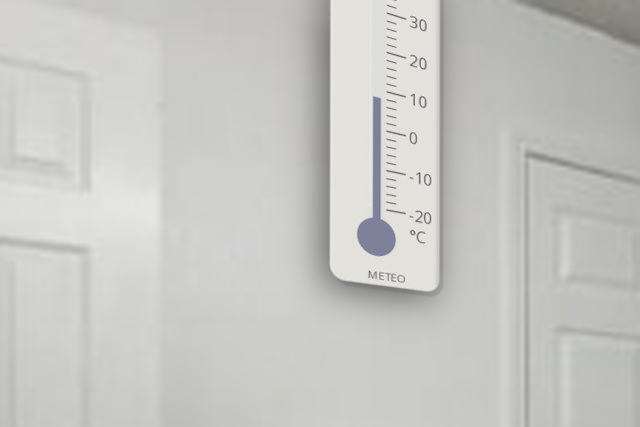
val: 8
